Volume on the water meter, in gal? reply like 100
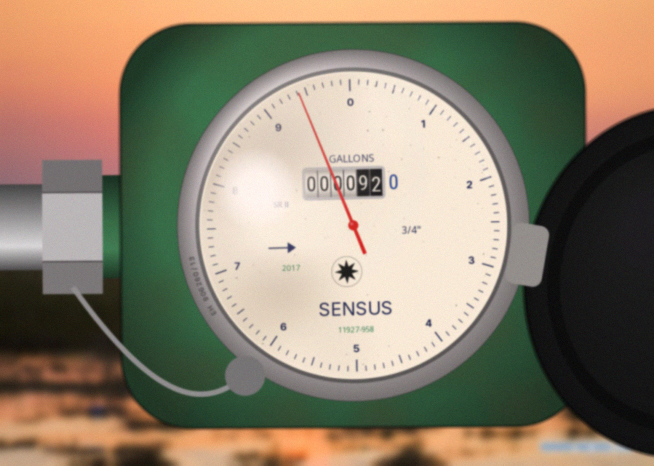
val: 919.4
